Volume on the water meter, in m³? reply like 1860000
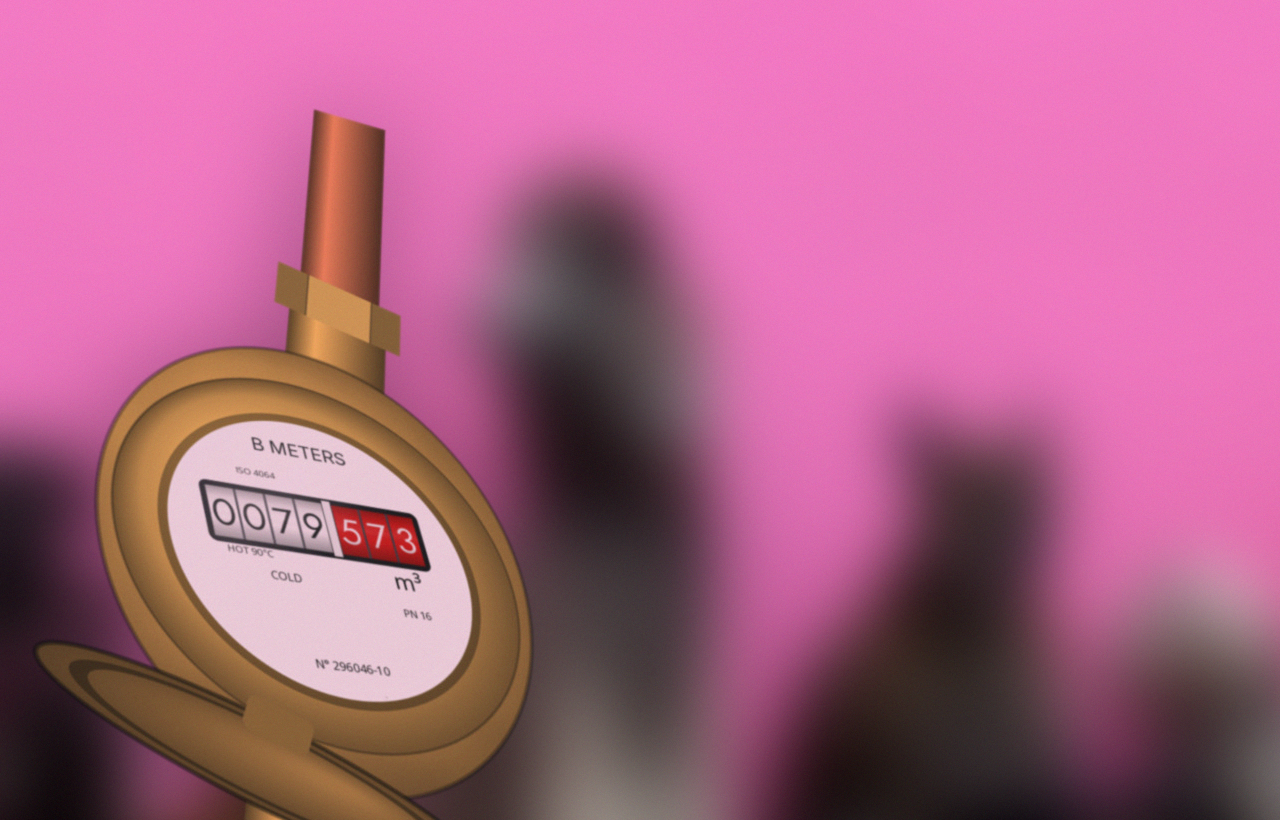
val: 79.573
